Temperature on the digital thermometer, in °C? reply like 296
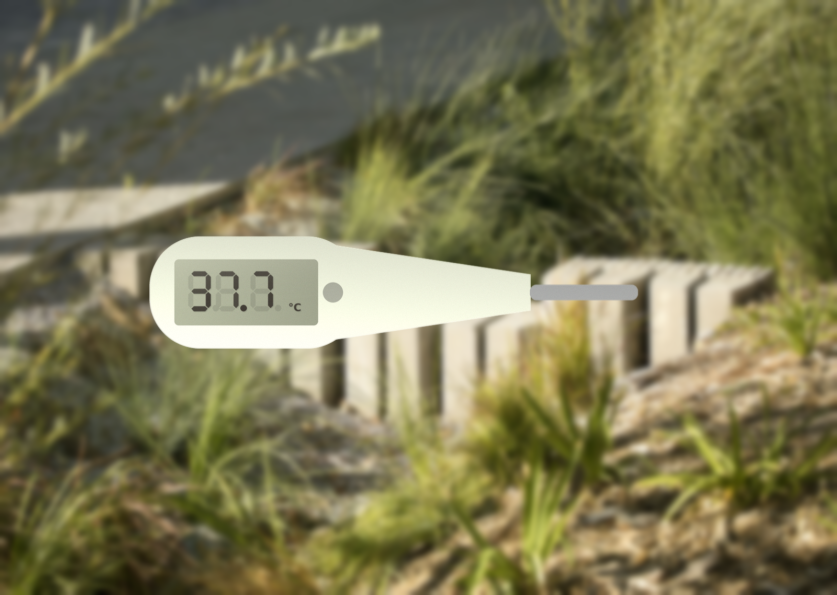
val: 37.7
